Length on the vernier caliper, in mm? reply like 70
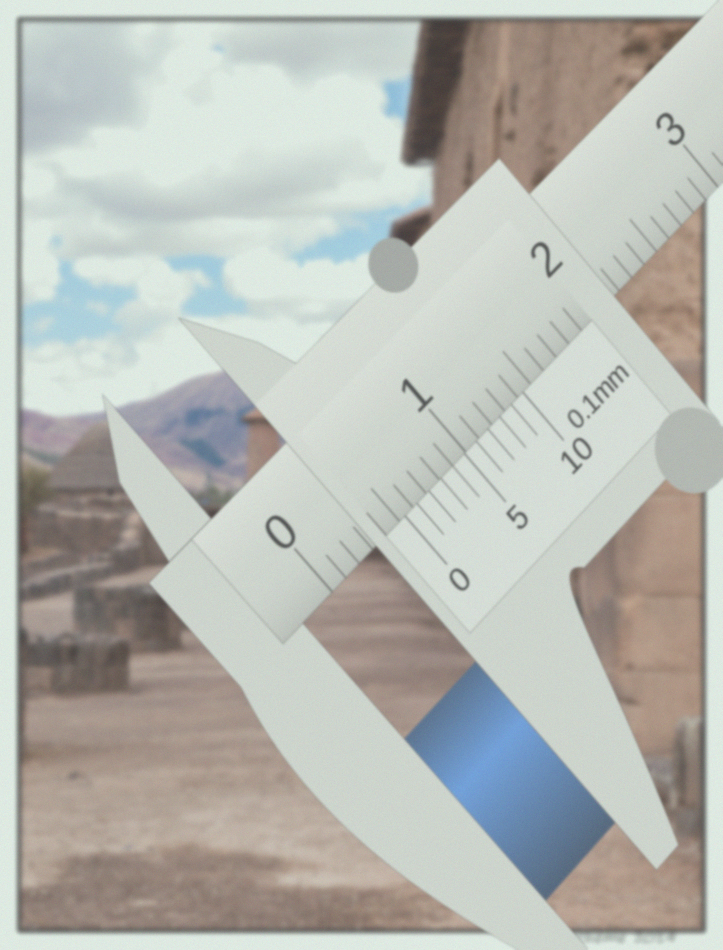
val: 5.4
